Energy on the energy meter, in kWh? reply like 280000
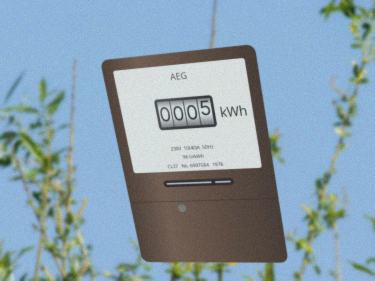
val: 5
